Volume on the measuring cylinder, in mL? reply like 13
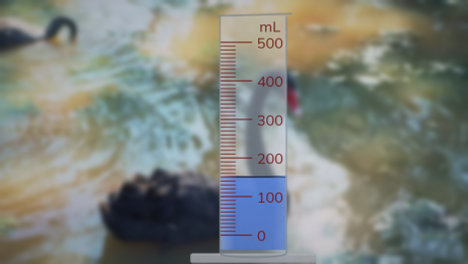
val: 150
